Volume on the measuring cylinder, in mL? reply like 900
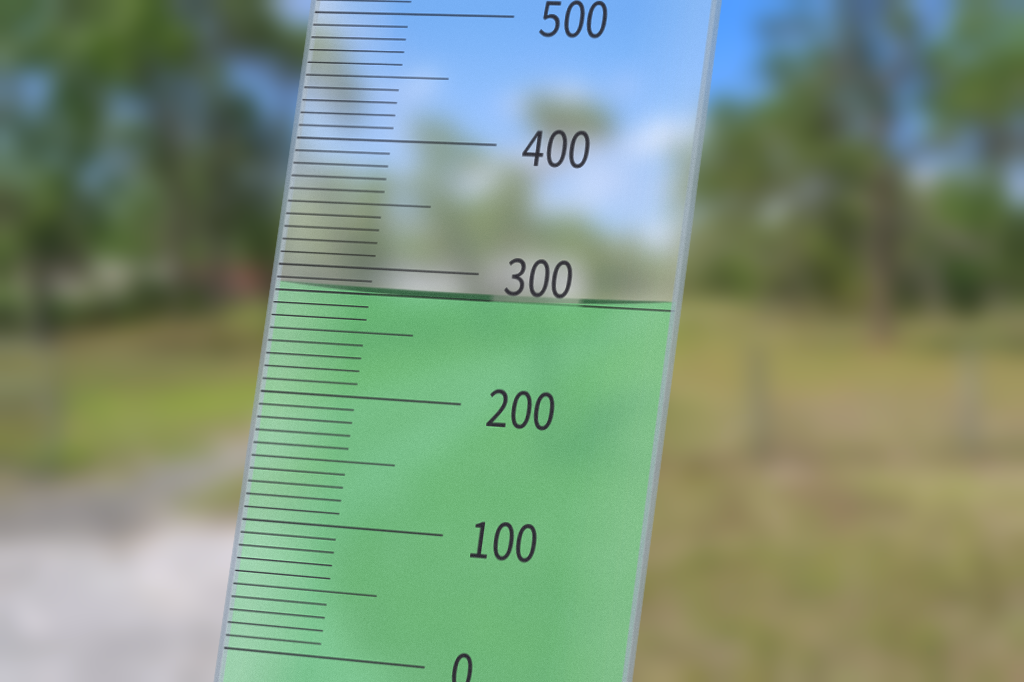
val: 280
